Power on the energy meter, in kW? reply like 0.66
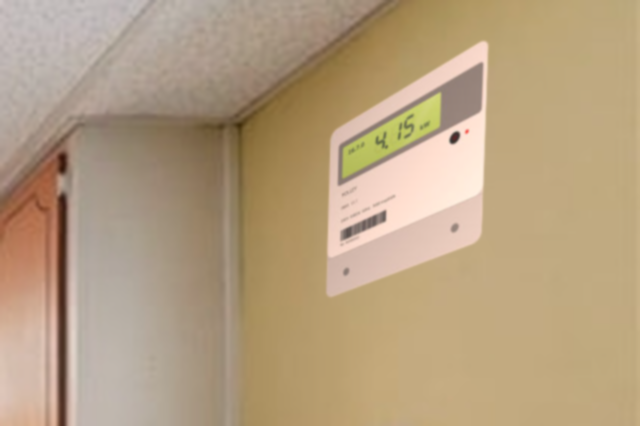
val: 4.15
